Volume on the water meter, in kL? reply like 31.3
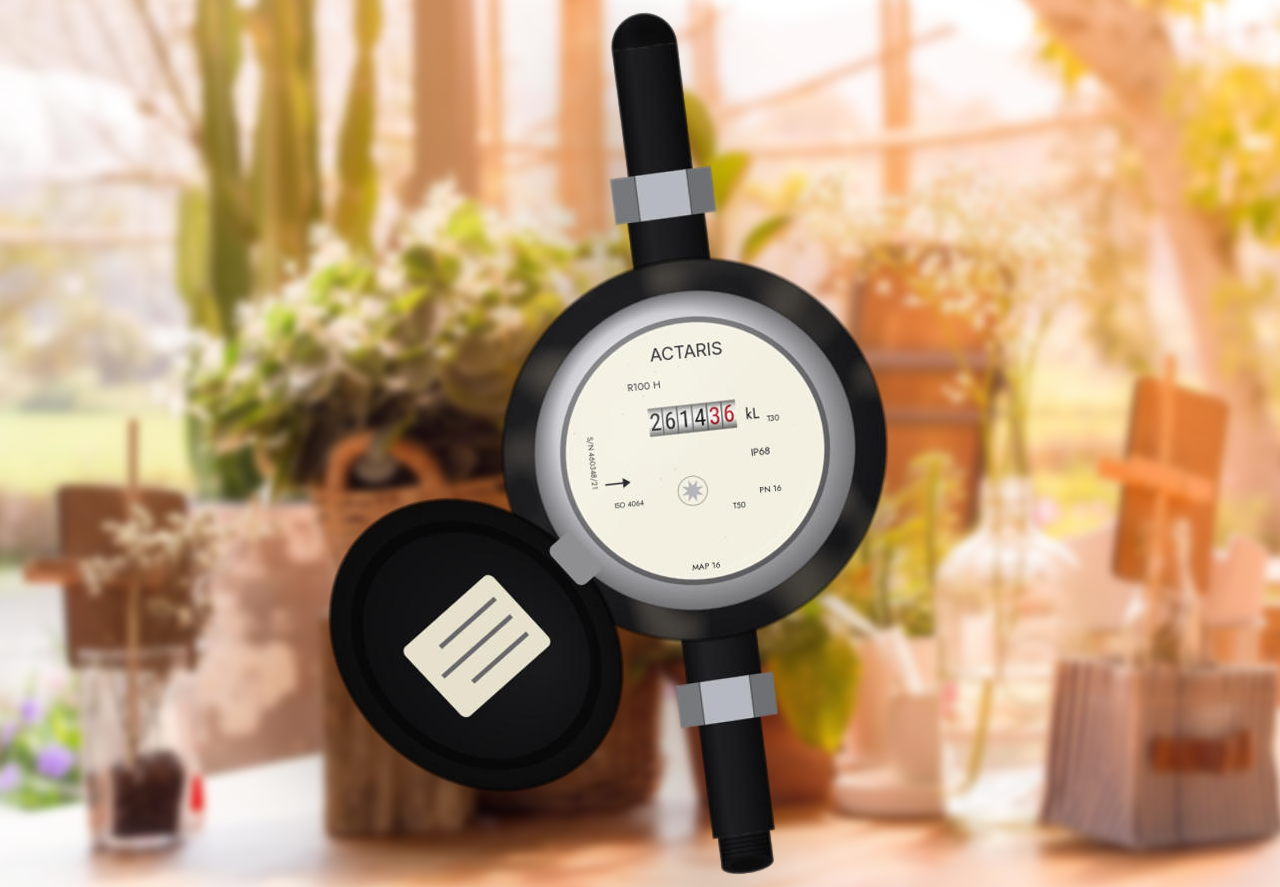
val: 2614.36
